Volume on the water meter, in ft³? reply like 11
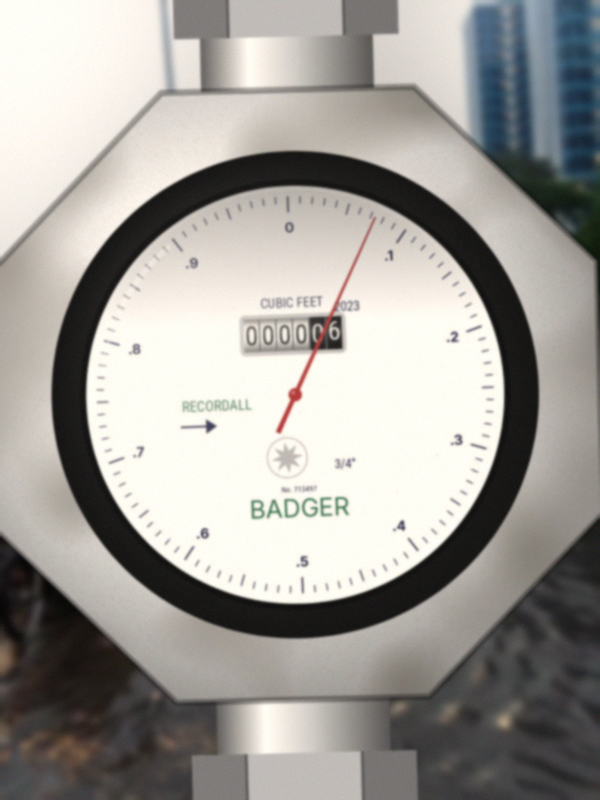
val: 6.07
